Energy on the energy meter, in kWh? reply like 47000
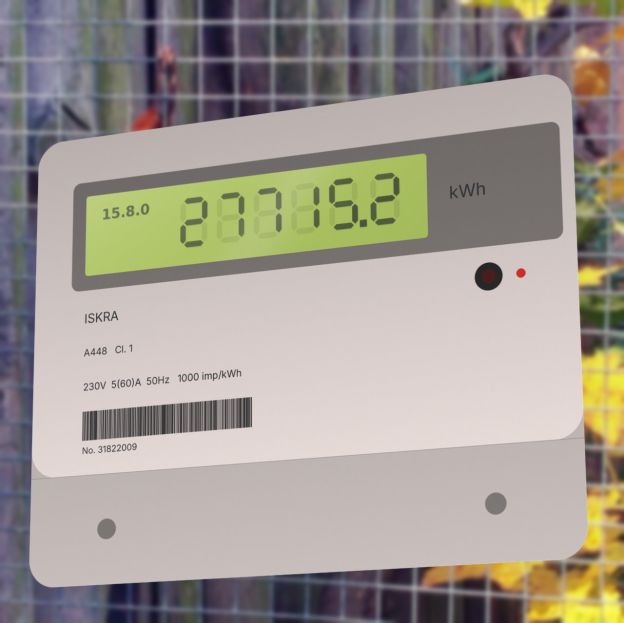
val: 27715.2
